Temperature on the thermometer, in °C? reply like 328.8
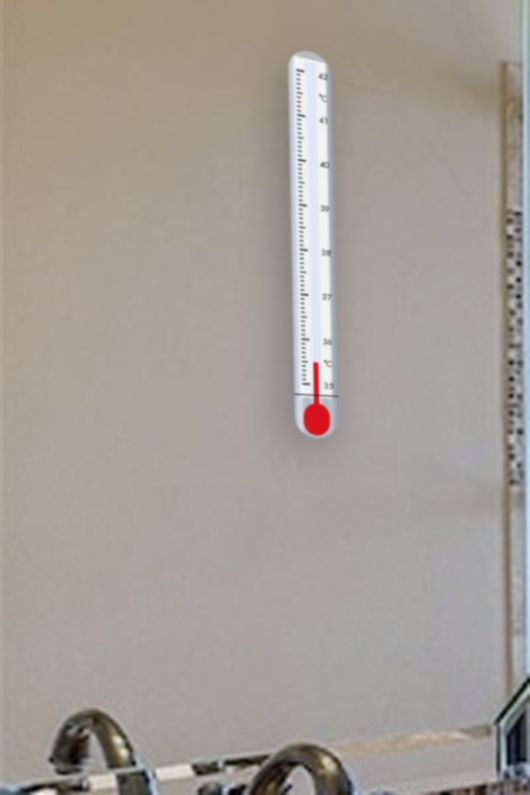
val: 35.5
